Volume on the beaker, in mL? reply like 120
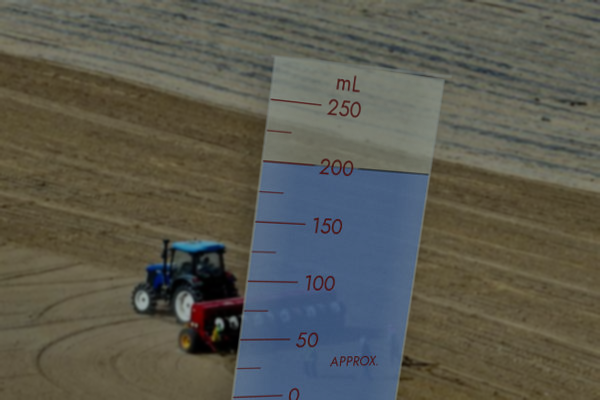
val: 200
